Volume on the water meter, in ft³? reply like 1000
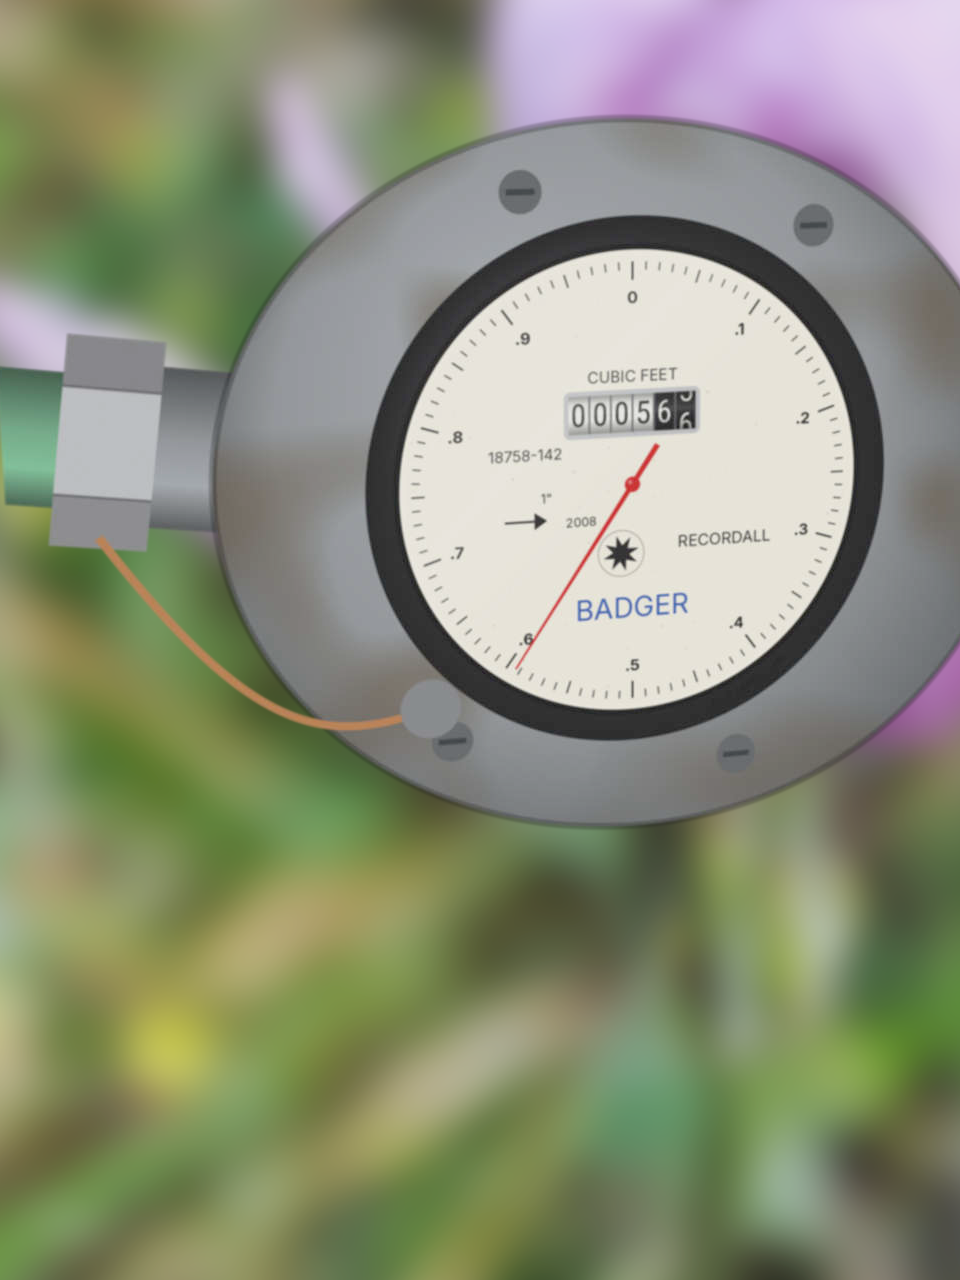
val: 565.59
